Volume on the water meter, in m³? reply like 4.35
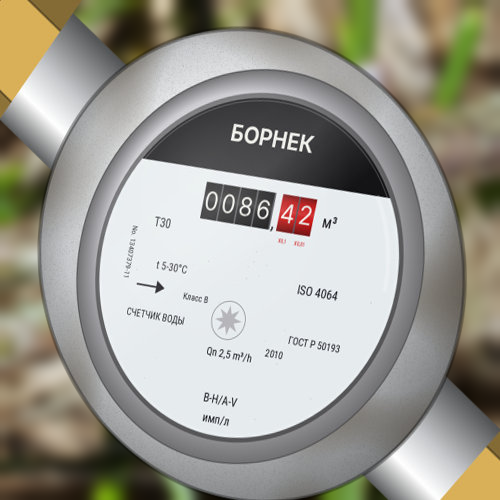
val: 86.42
